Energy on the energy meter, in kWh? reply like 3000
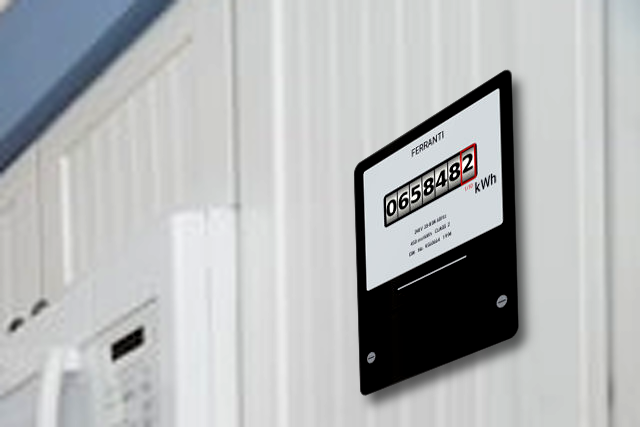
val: 65848.2
